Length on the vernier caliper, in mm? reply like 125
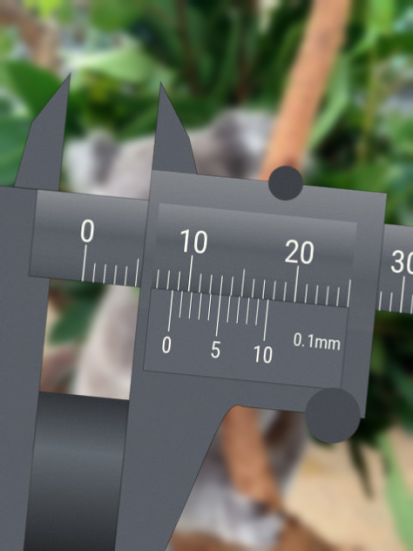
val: 8.5
